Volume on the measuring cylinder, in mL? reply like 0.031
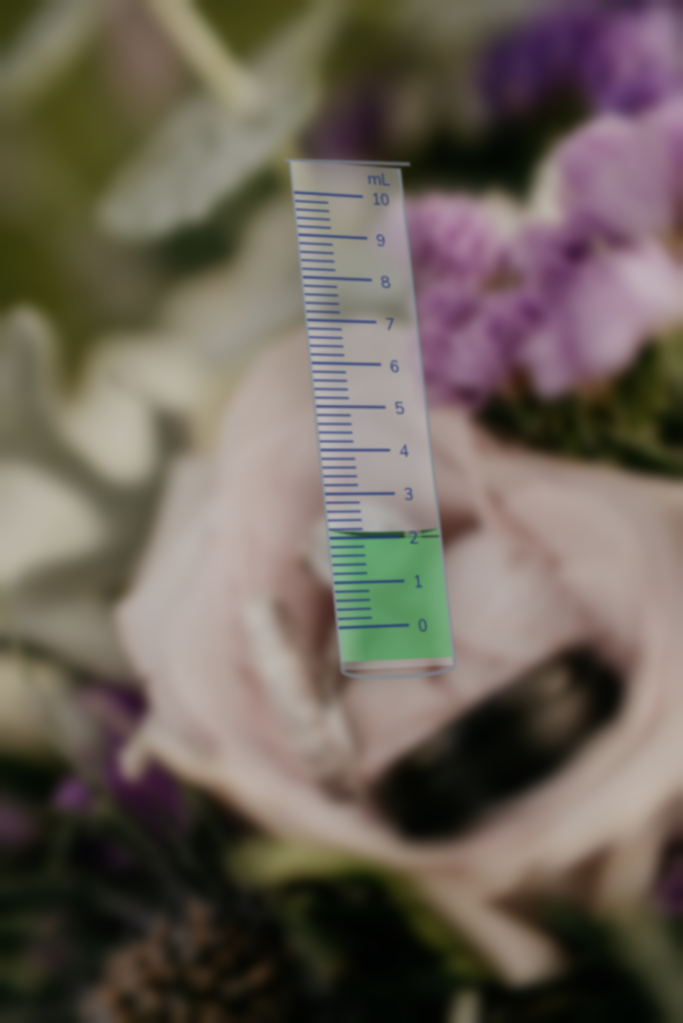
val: 2
